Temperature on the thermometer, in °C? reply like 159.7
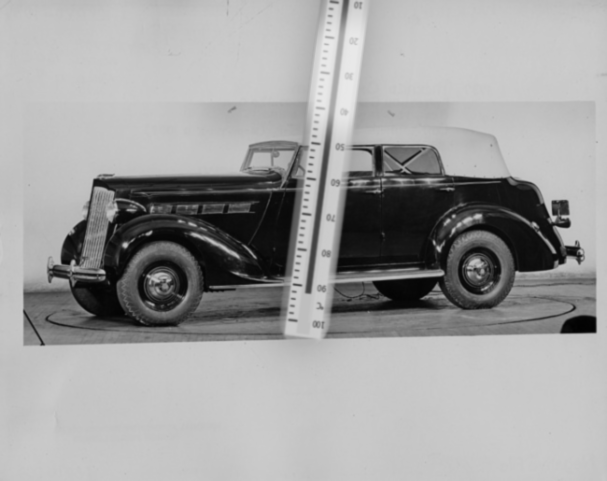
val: 92
